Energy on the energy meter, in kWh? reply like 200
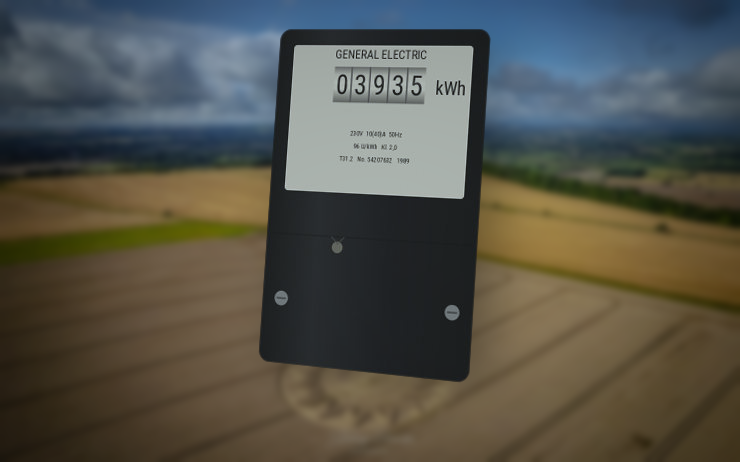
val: 3935
